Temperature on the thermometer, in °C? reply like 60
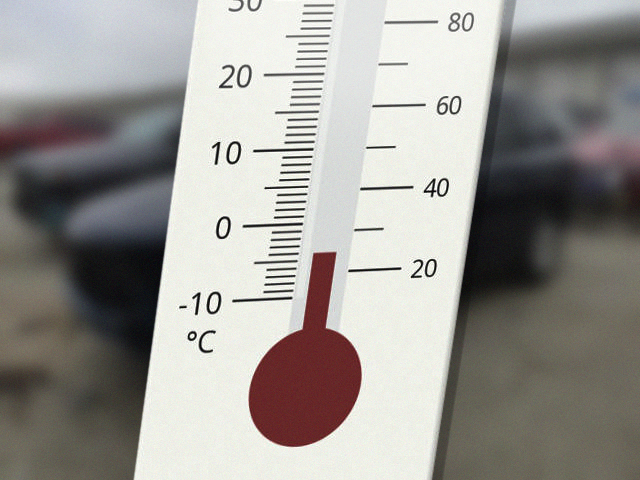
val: -4
